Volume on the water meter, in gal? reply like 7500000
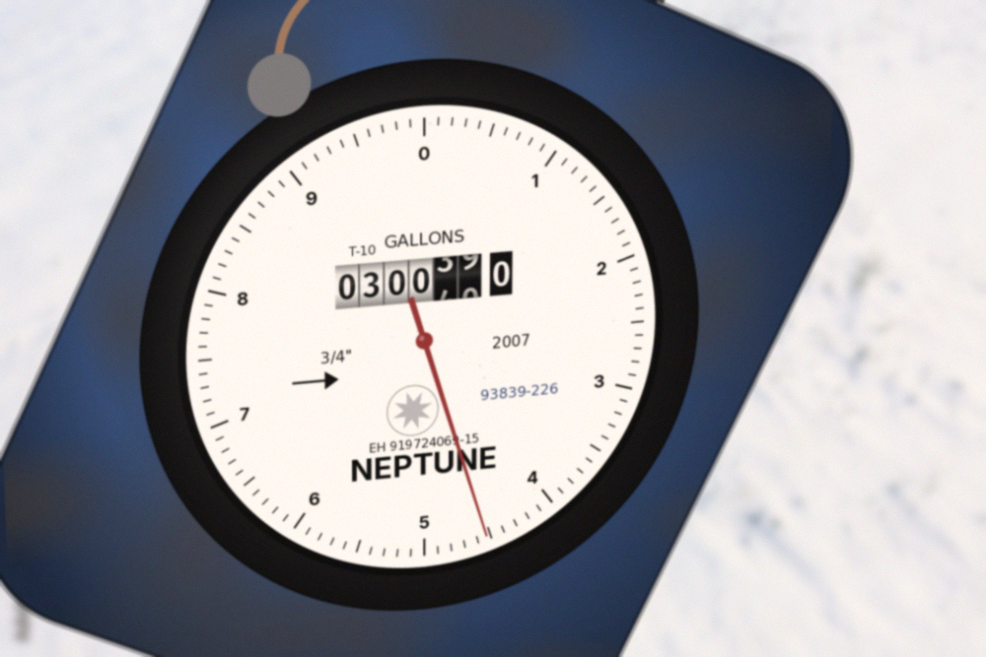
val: 300394.5
